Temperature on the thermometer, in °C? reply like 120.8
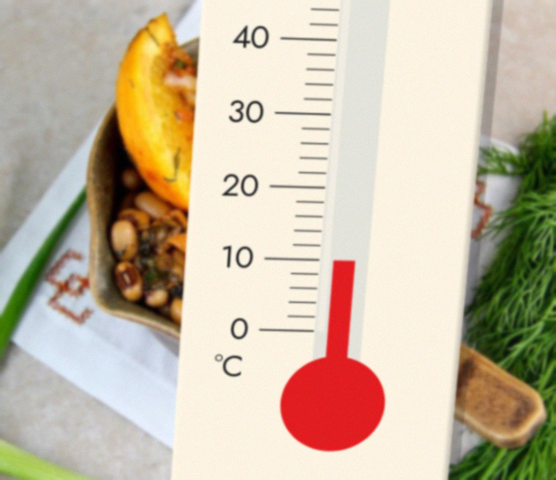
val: 10
